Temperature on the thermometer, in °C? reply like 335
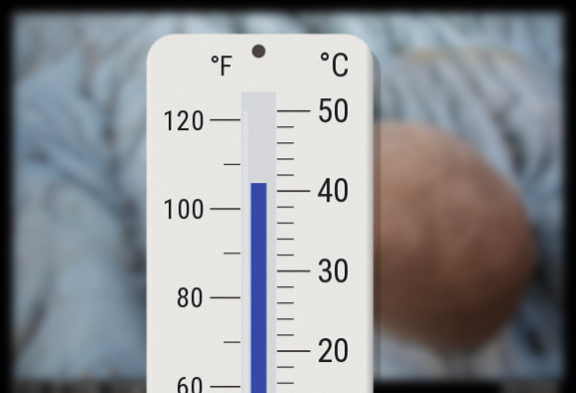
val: 41
